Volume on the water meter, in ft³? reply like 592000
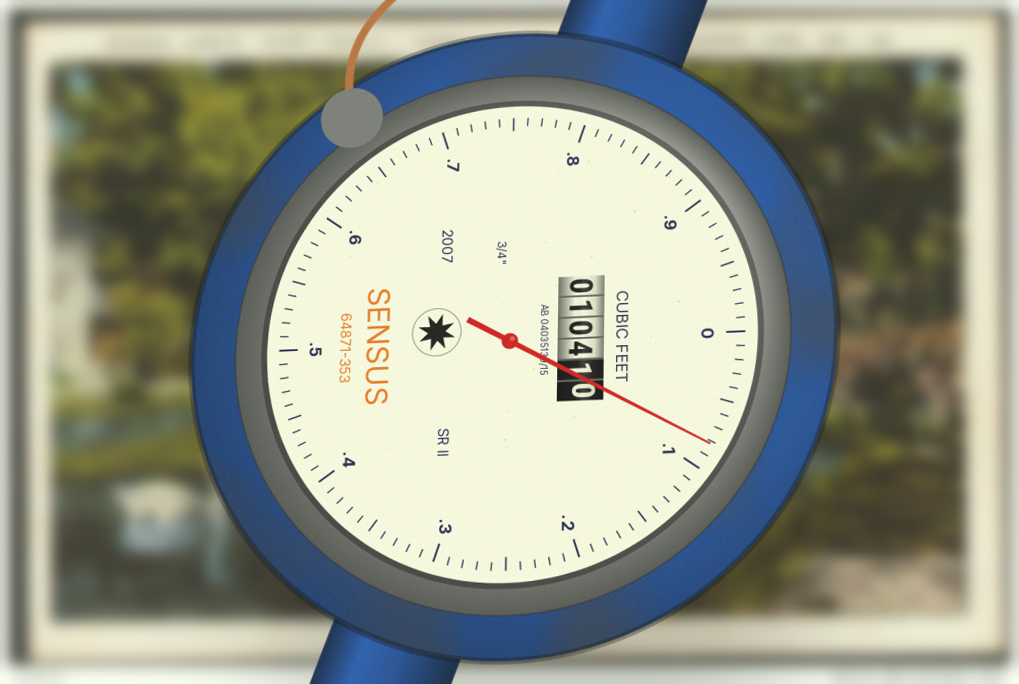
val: 10410.08
